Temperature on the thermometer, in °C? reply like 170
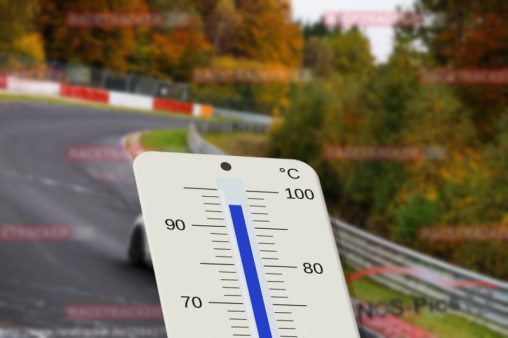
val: 96
